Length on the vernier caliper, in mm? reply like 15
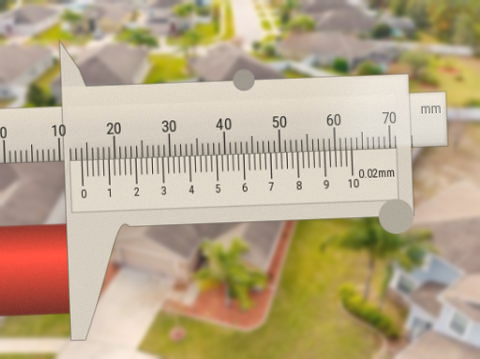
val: 14.0
